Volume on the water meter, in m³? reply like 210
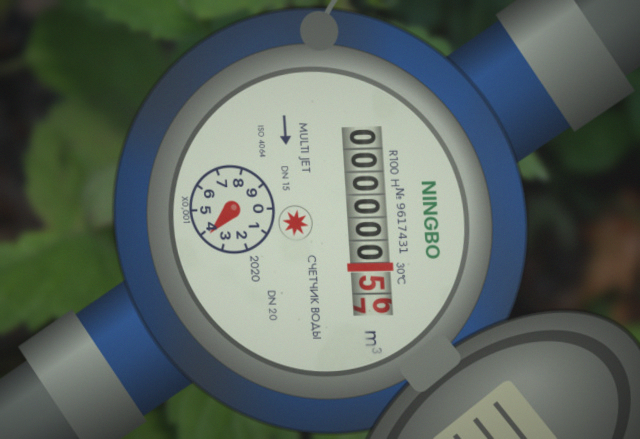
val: 0.563
